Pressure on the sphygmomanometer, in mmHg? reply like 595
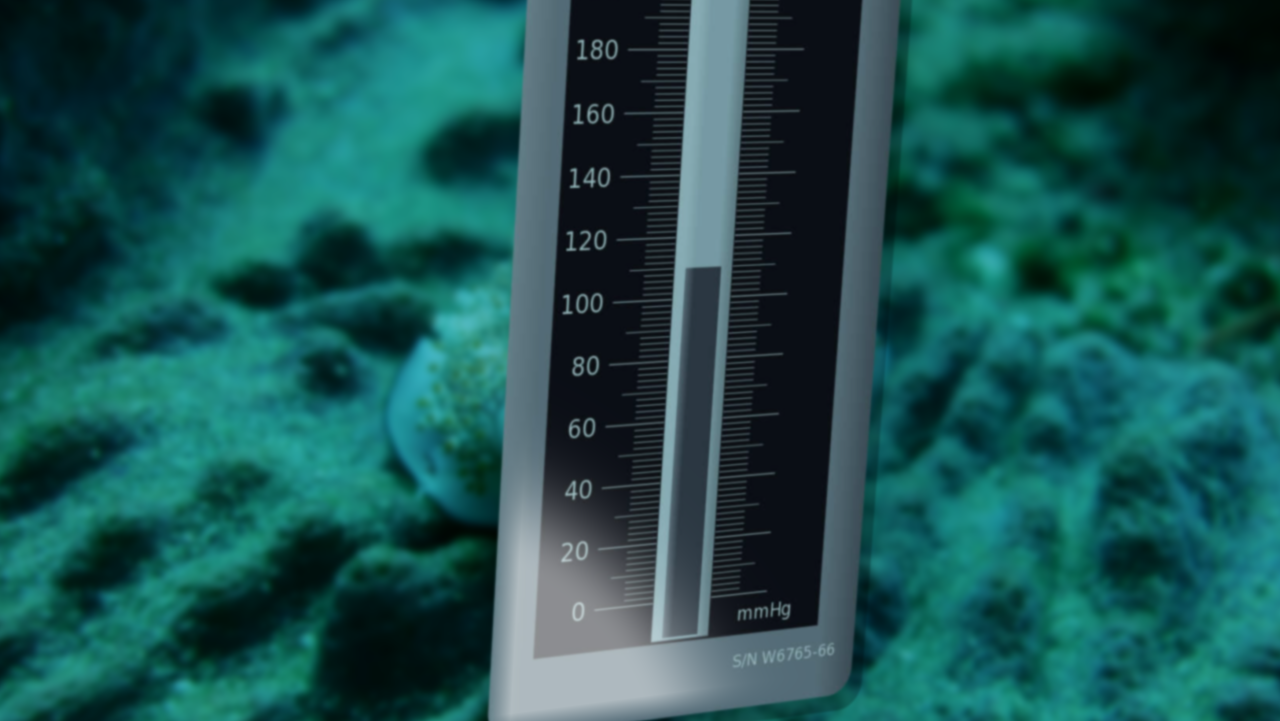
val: 110
